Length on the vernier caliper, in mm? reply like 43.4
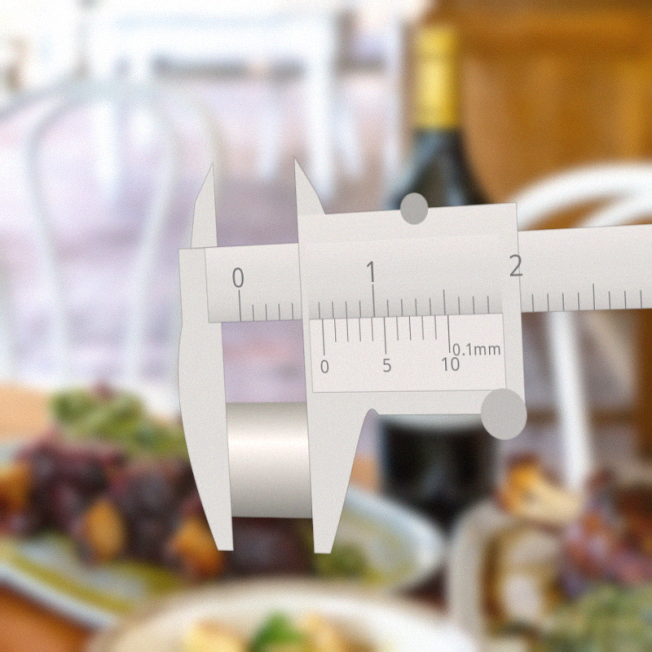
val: 6.2
